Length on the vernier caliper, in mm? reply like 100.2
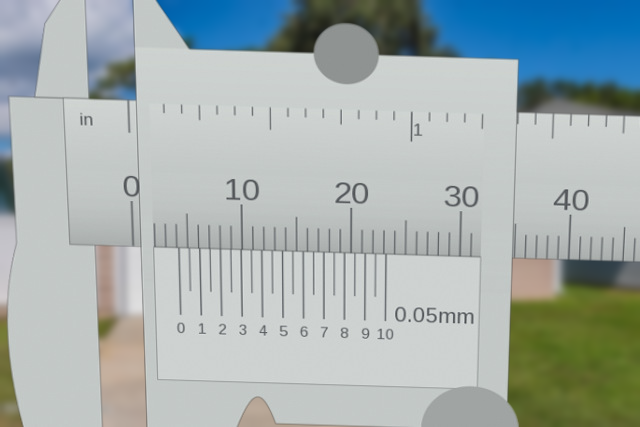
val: 4.2
